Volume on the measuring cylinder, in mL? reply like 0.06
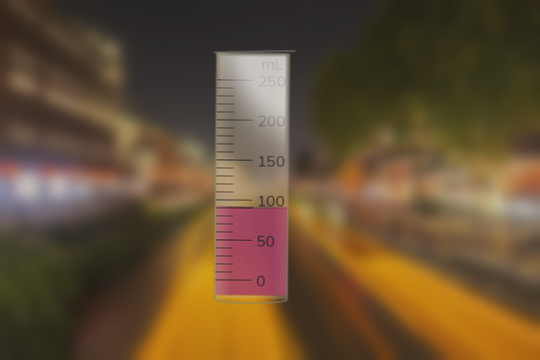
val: 90
